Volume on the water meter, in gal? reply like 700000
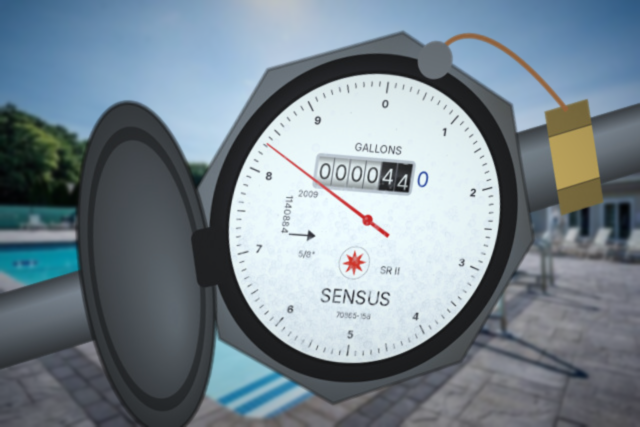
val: 438.3
